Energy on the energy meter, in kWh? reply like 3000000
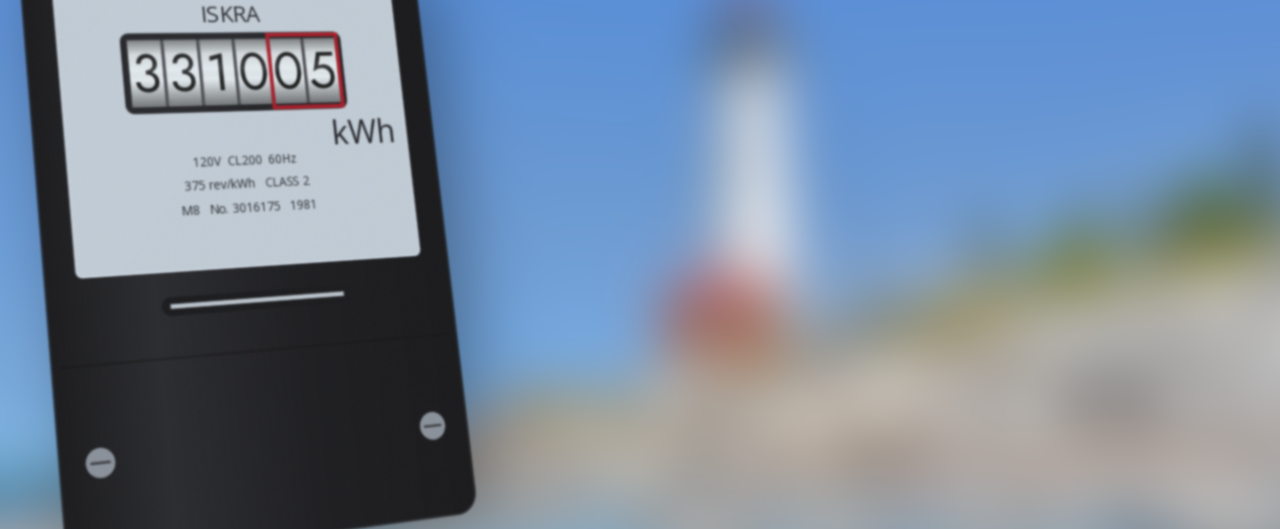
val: 3310.05
